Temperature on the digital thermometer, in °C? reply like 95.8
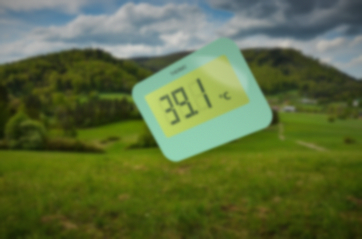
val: 39.1
